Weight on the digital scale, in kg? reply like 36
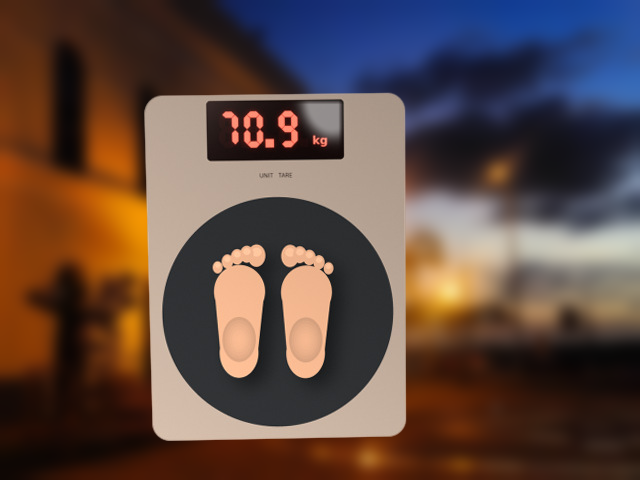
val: 70.9
